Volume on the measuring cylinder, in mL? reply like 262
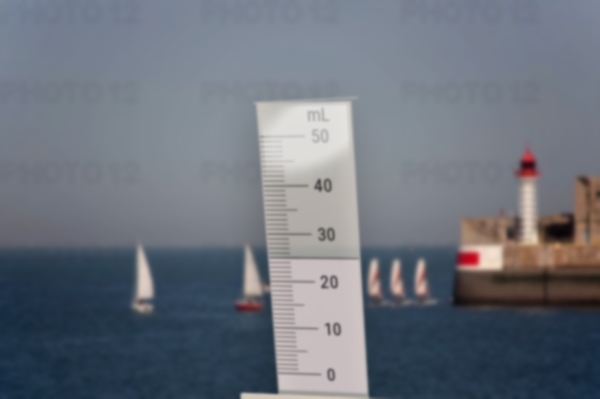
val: 25
